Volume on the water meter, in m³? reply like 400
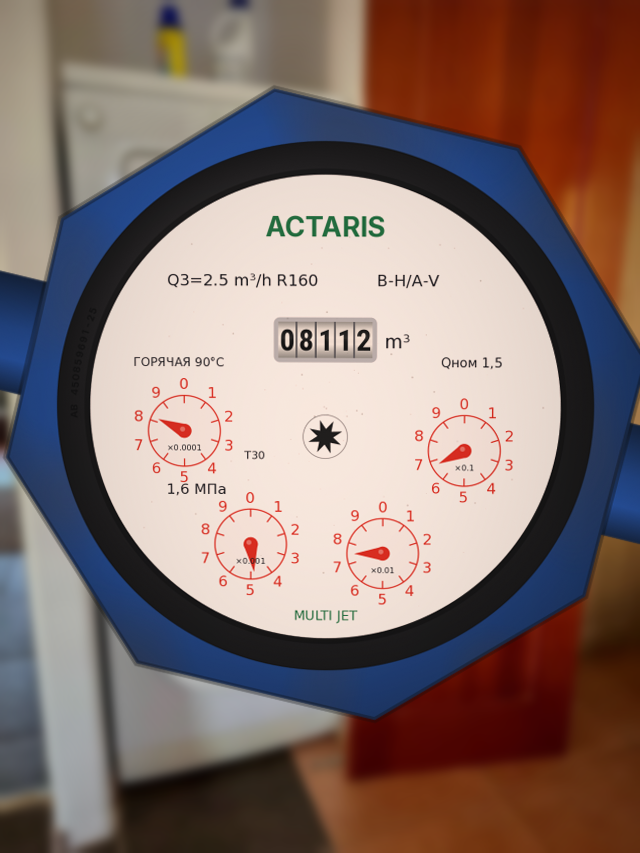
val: 8112.6748
